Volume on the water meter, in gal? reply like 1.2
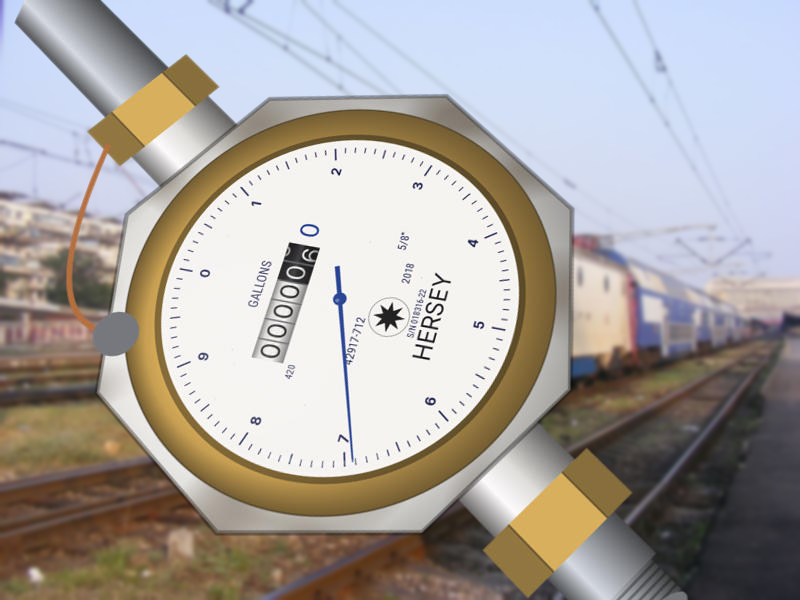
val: 56.9
